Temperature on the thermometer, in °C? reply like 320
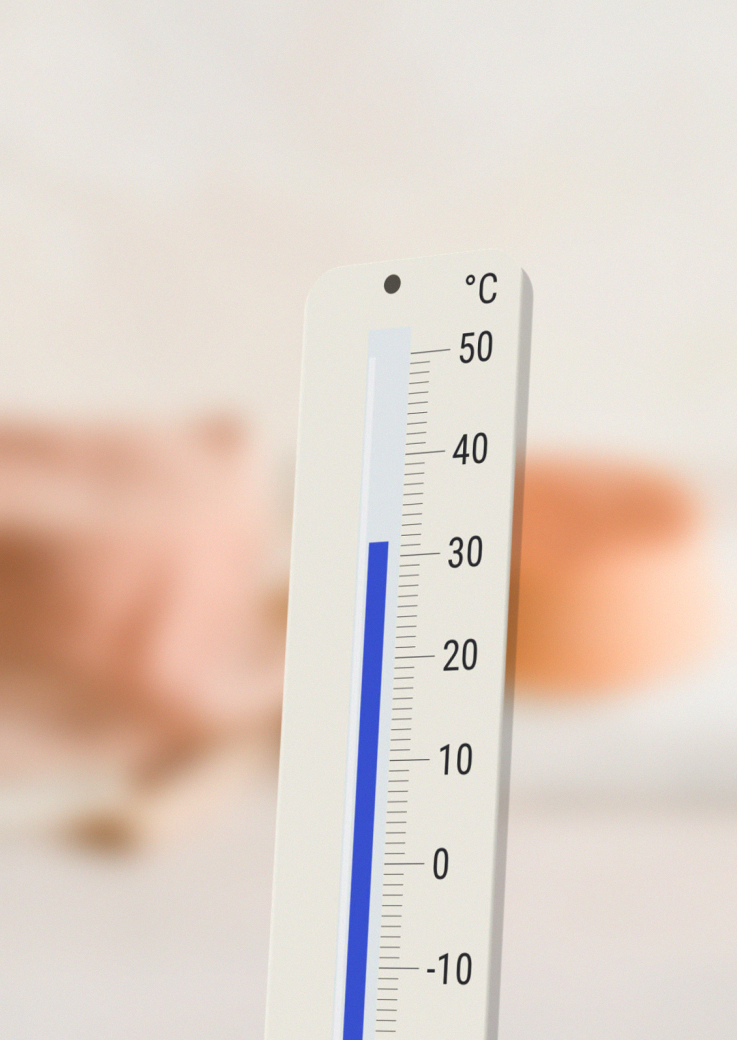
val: 31.5
